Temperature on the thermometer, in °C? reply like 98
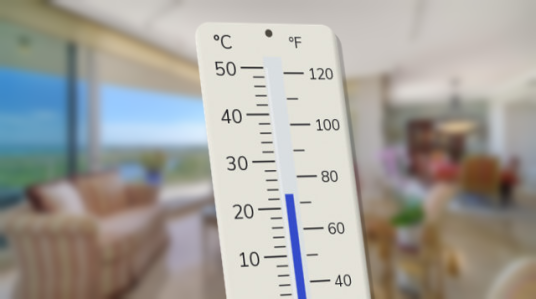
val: 23
